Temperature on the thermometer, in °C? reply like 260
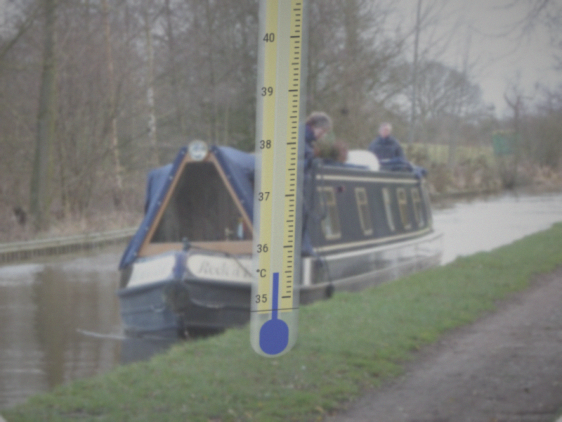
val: 35.5
